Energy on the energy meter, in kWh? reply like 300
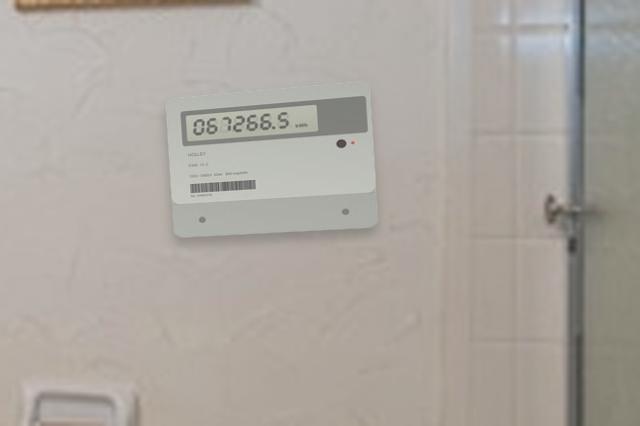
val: 67266.5
